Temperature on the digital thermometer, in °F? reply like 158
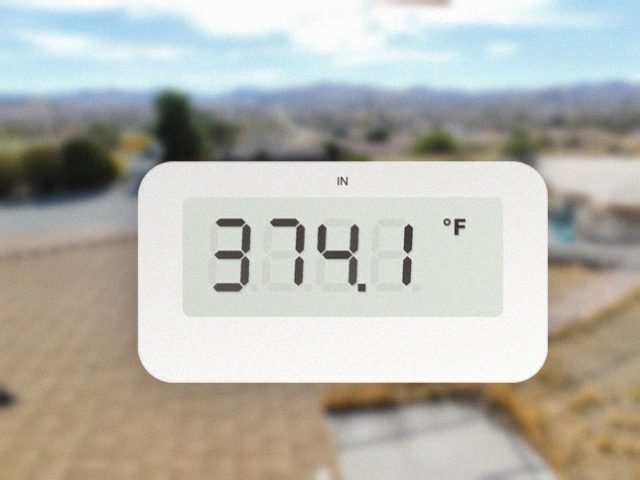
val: 374.1
